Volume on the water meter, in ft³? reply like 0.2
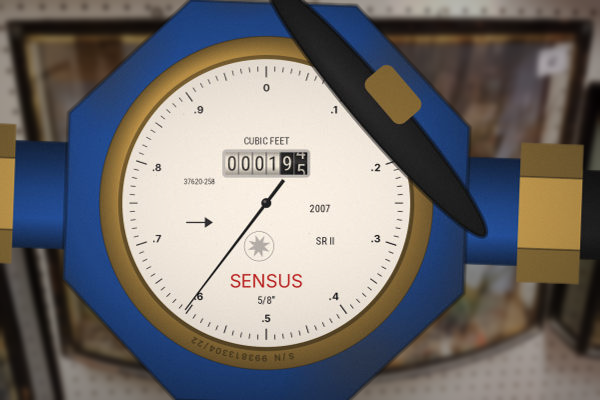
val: 194.60
